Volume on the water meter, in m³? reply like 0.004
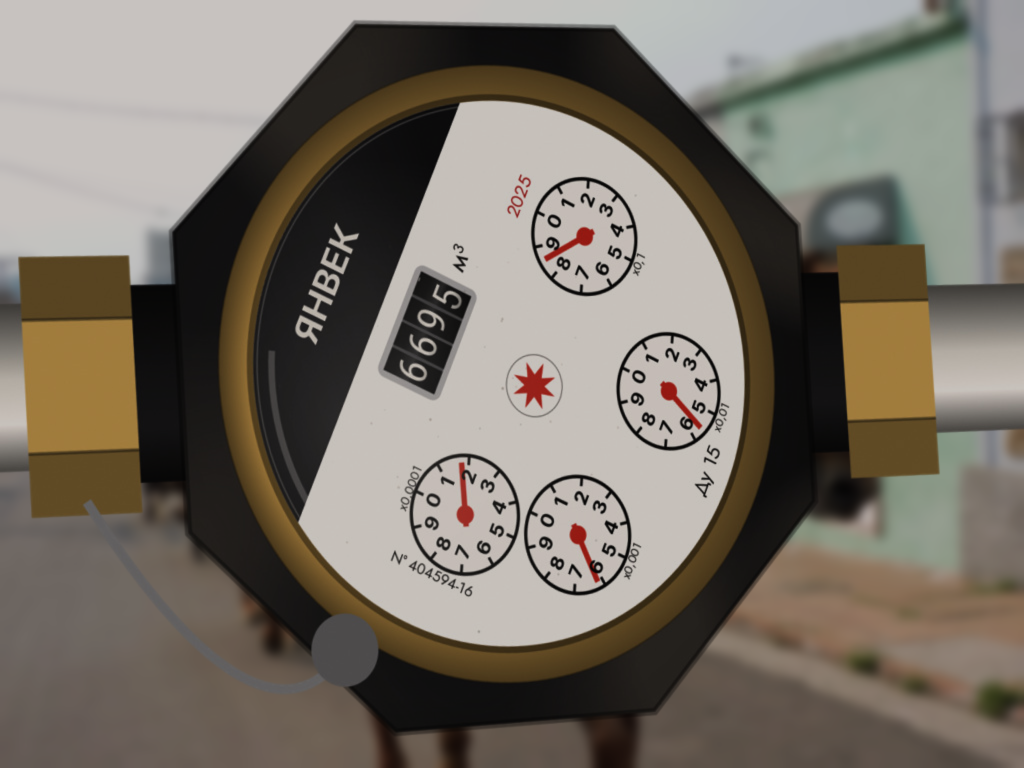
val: 6694.8561
